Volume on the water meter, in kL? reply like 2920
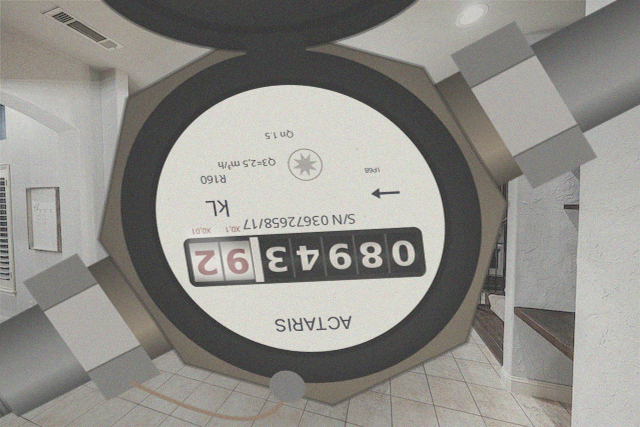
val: 8943.92
